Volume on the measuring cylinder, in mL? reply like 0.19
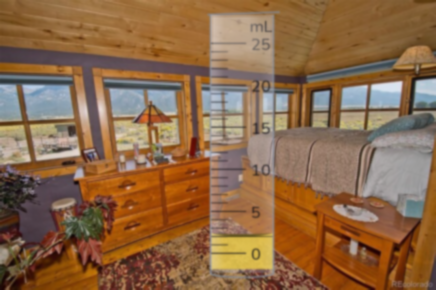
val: 2
